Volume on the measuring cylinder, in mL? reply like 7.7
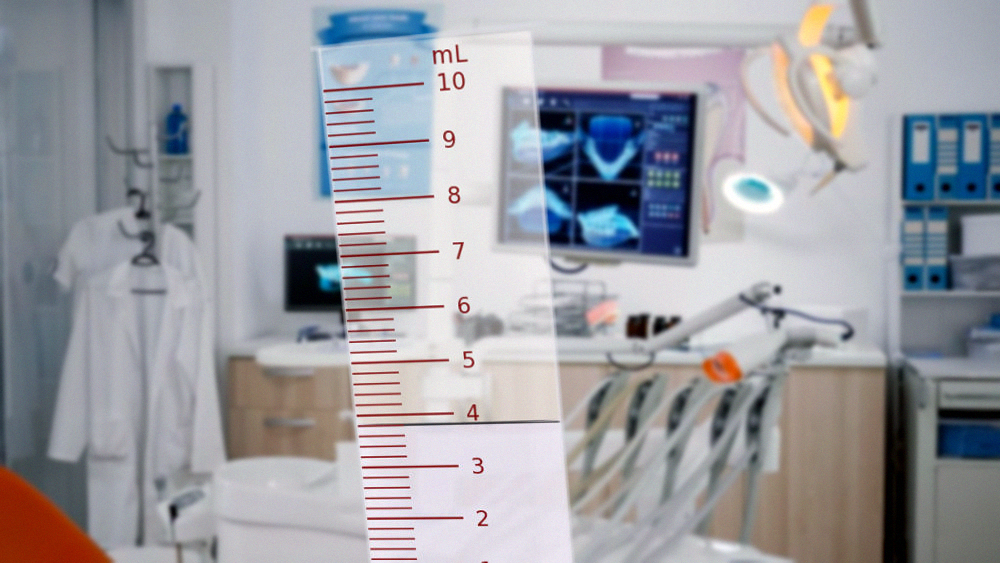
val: 3.8
